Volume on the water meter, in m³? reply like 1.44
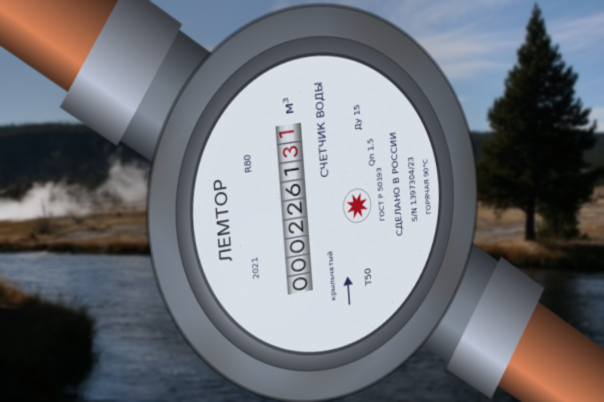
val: 2261.31
